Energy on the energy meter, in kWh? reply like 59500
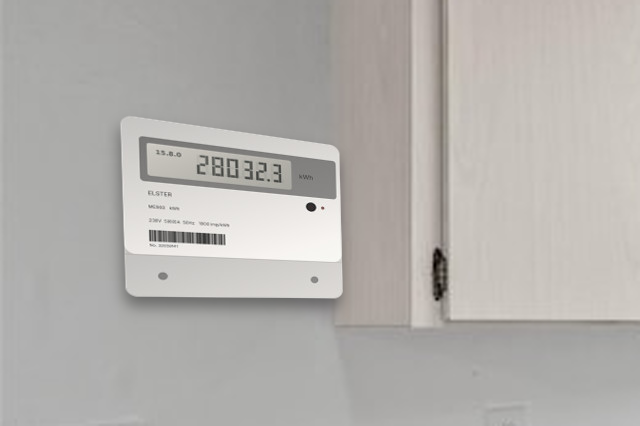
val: 28032.3
